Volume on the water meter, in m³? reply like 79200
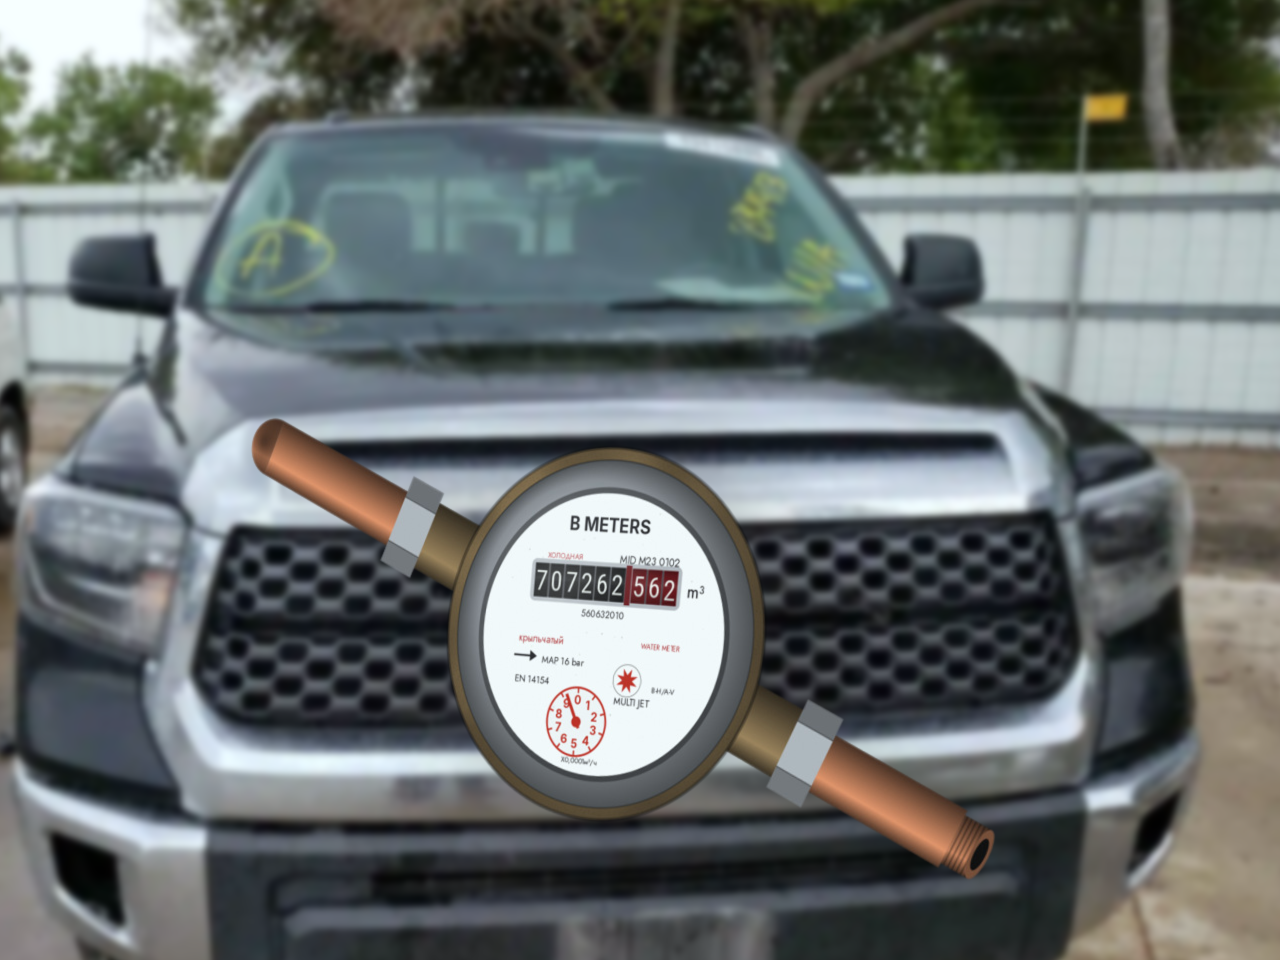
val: 707262.5619
